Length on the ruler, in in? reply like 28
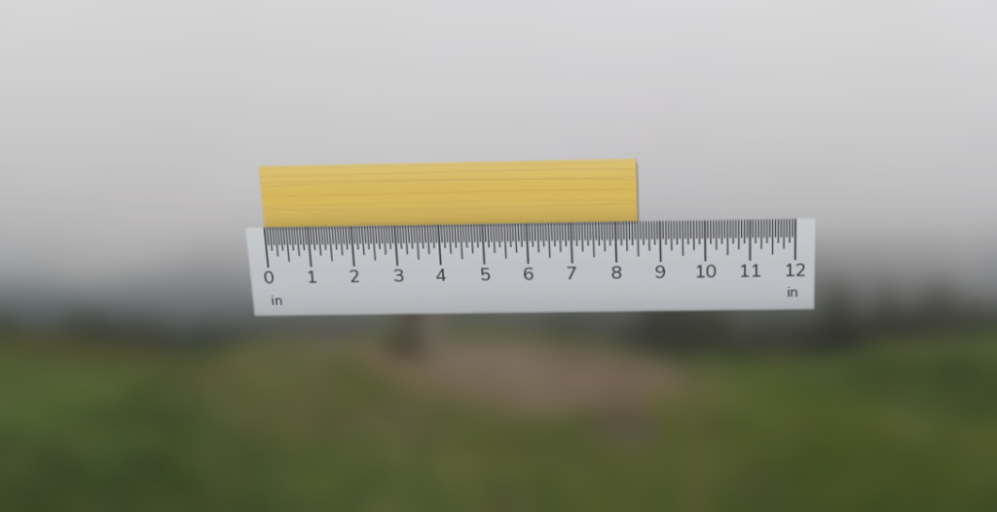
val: 8.5
